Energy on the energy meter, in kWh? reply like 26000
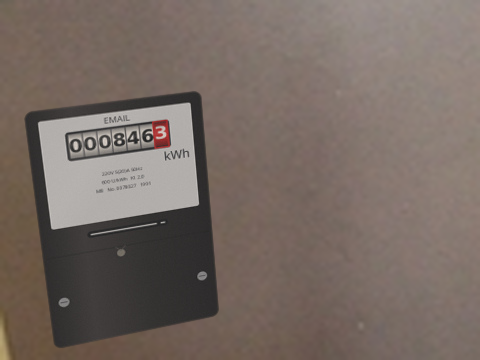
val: 846.3
